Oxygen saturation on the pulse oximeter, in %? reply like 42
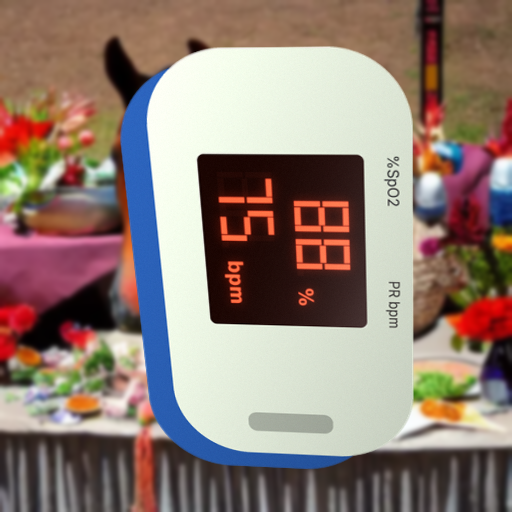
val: 88
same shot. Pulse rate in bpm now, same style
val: 75
